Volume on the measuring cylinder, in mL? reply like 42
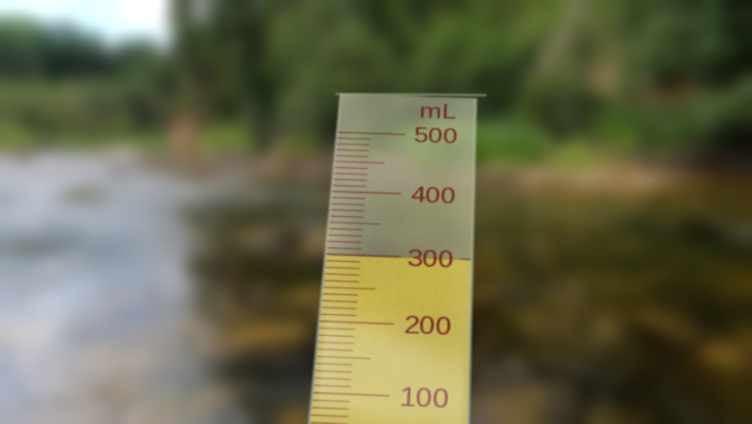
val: 300
